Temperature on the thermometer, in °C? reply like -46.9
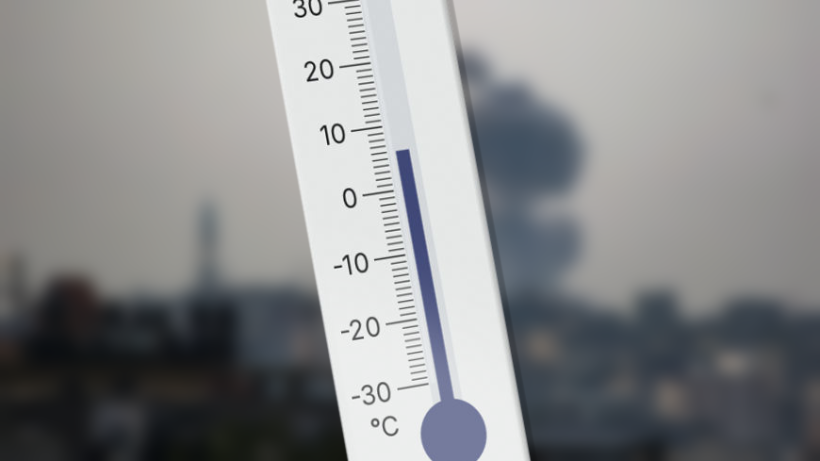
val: 6
